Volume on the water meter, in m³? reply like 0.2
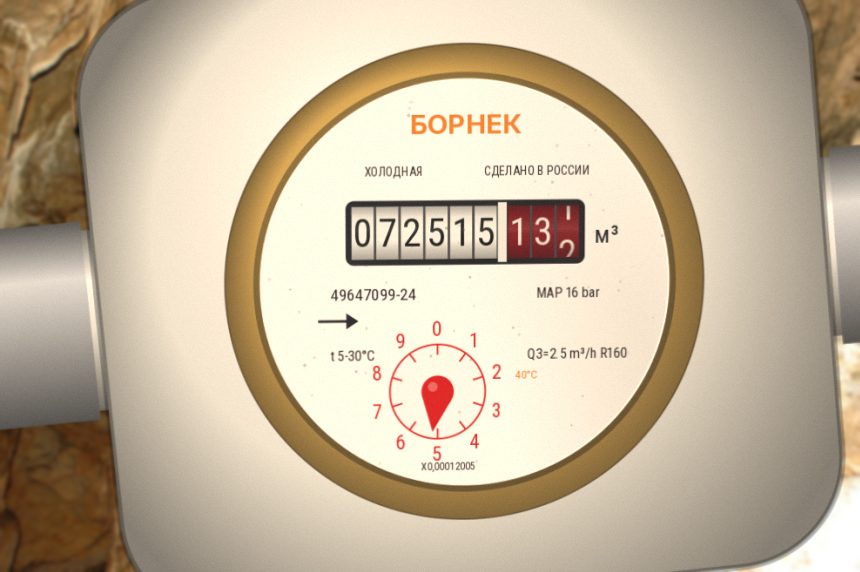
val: 72515.1315
